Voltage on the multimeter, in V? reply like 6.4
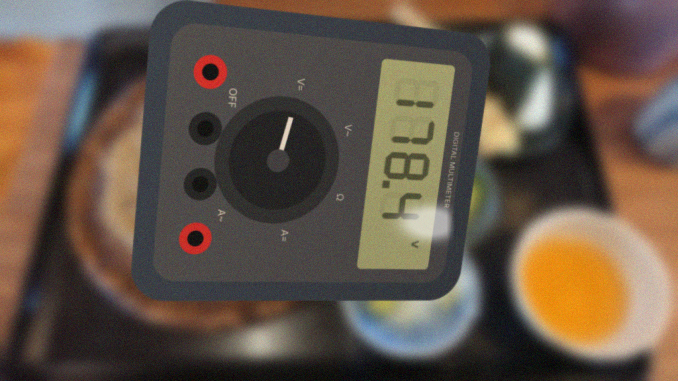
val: 178.4
